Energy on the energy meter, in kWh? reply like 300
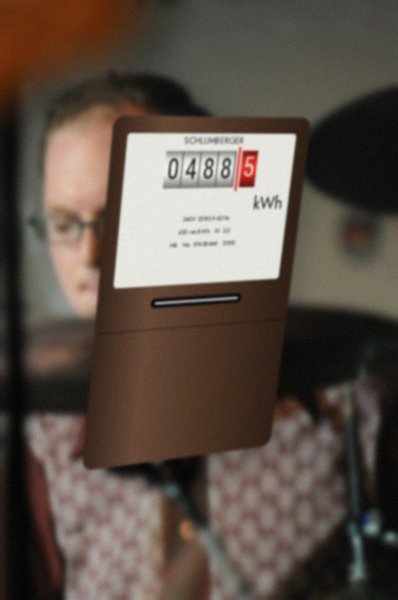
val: 488.5
